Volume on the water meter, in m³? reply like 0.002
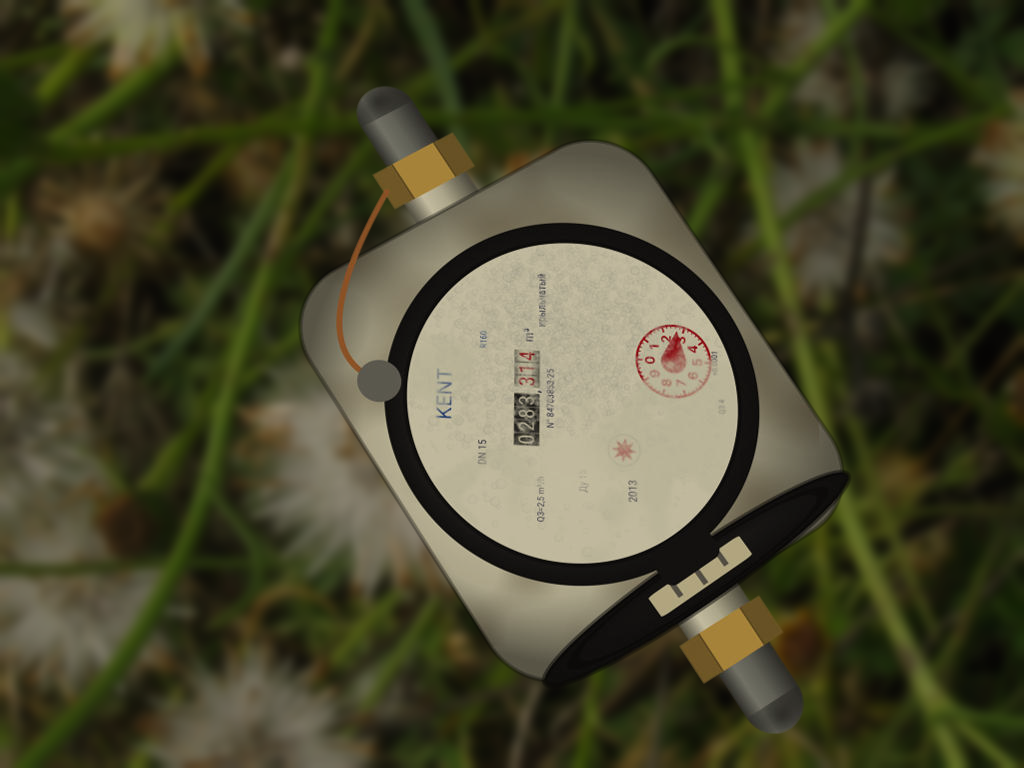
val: 283.3142
